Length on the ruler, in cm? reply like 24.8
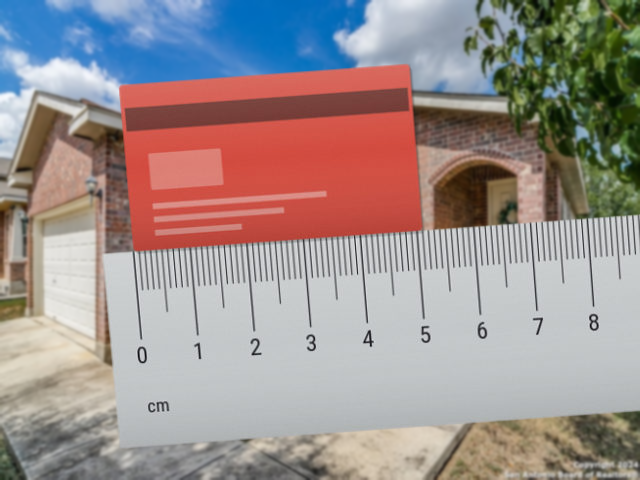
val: 5.1
